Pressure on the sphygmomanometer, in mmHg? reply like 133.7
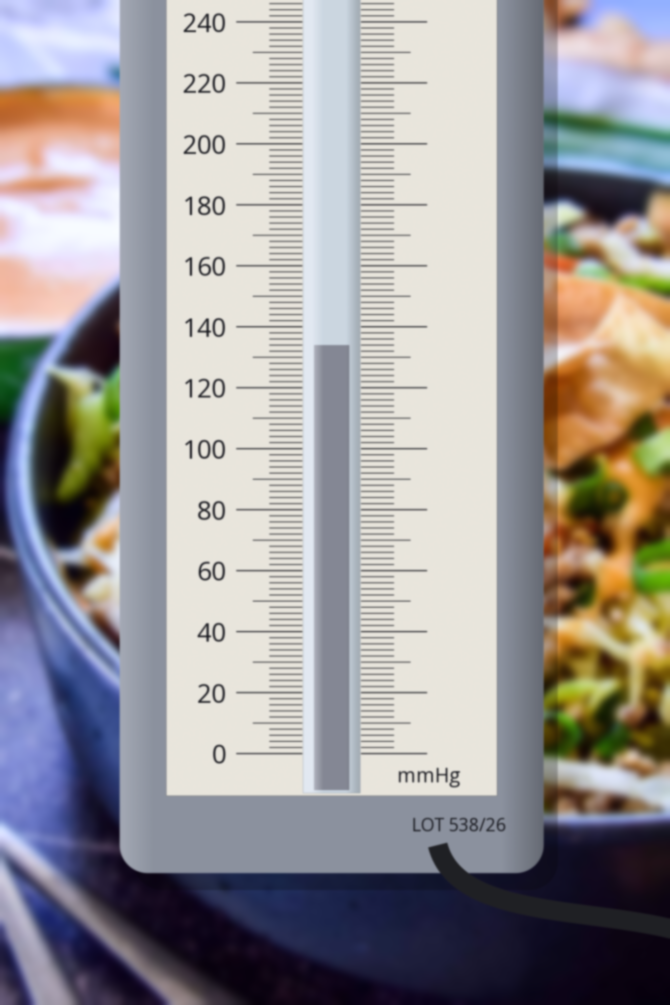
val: 134
